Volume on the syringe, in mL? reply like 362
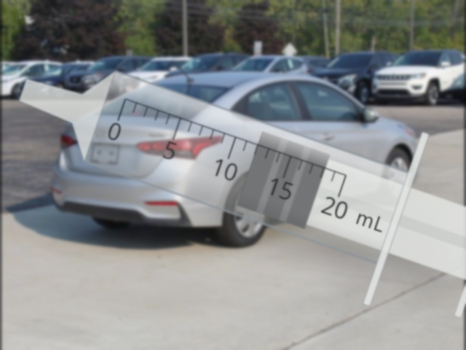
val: 12
